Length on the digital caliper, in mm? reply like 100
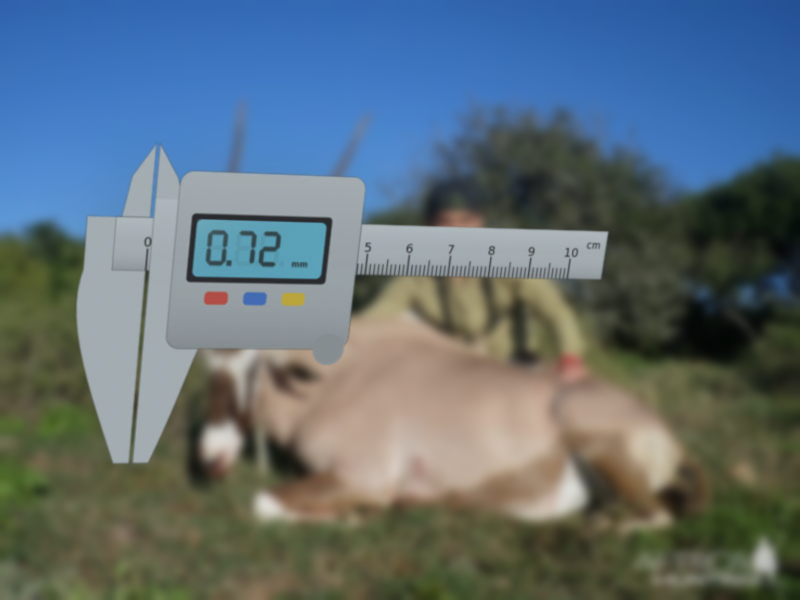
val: 0.72
